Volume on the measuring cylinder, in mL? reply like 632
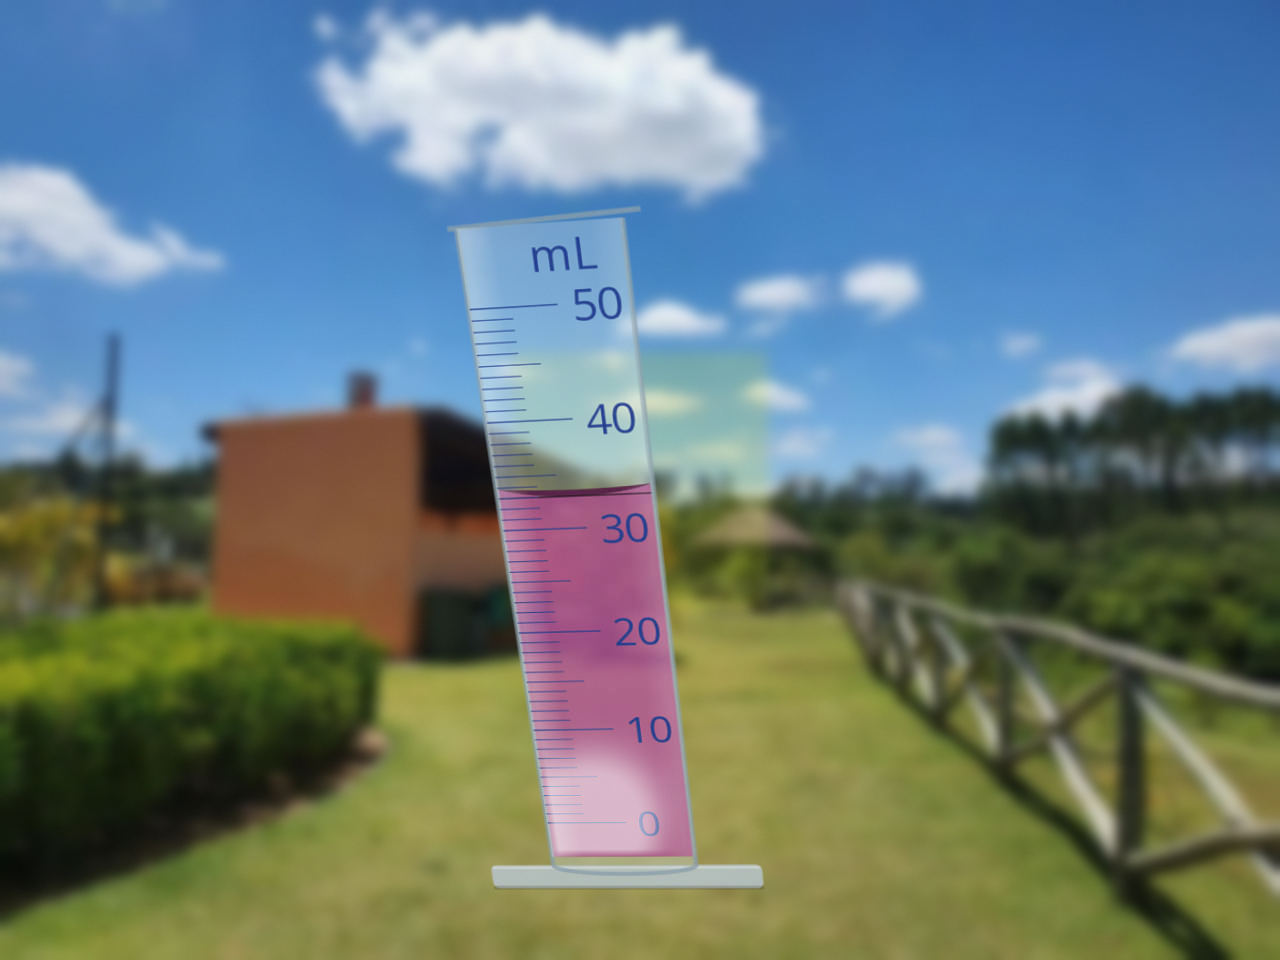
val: 33
